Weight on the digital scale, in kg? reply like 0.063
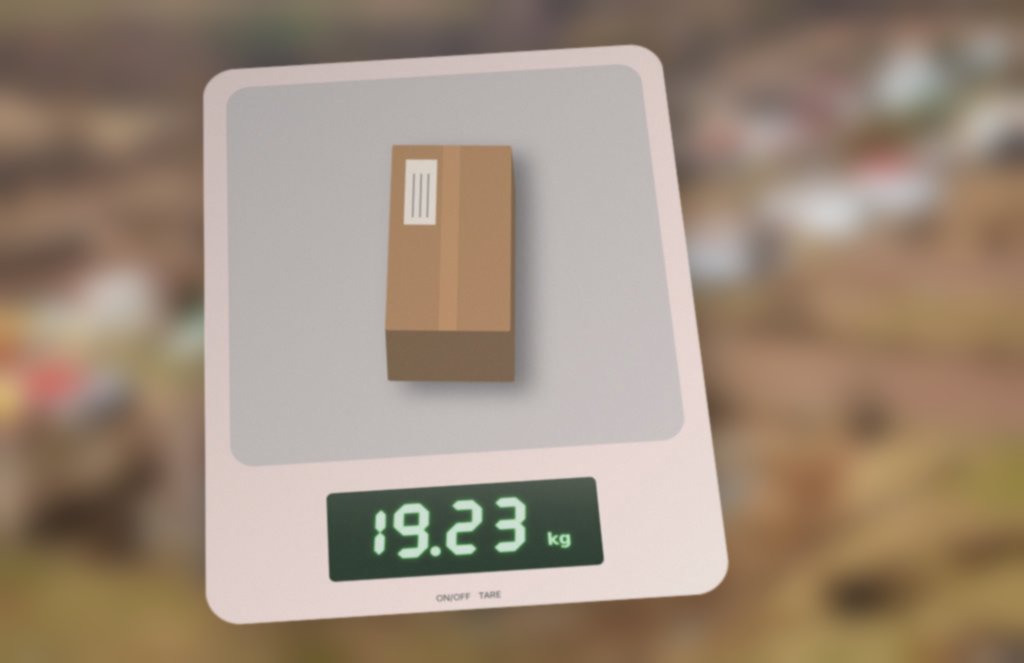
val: 19.23
